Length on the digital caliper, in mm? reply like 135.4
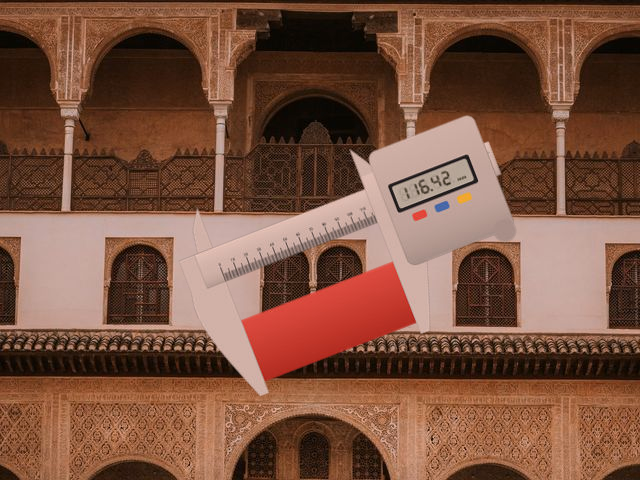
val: 116.42
